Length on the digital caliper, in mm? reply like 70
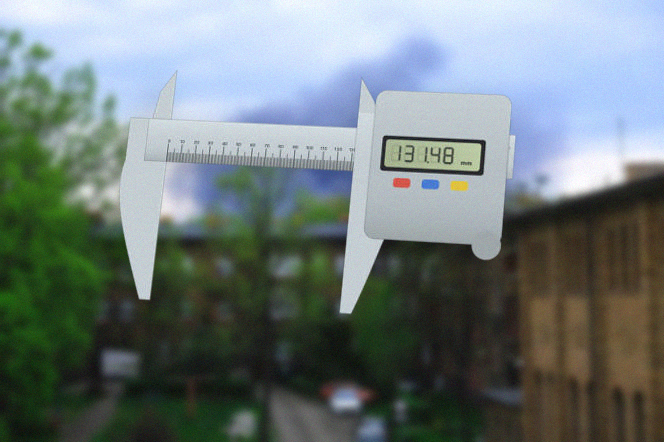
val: 131.48
